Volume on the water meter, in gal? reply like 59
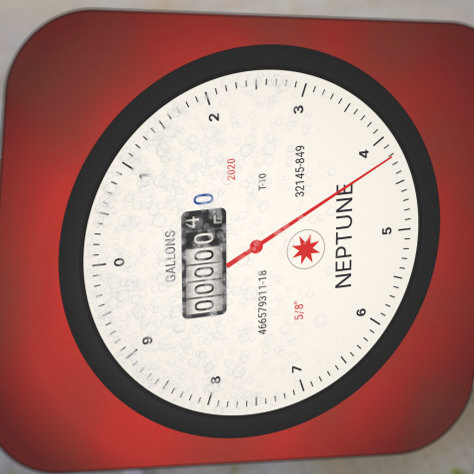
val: 44.2
